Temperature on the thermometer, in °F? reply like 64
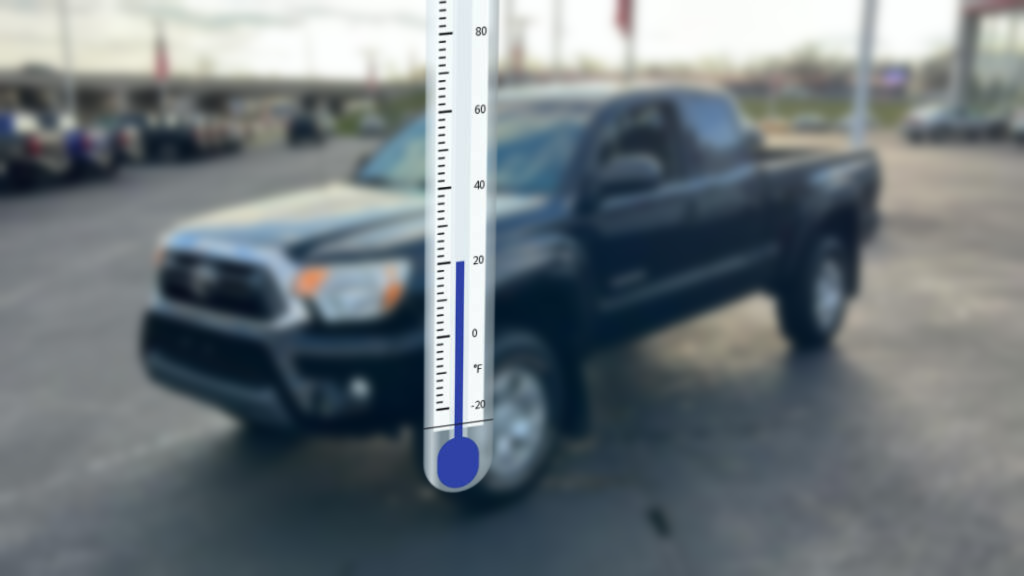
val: 20
